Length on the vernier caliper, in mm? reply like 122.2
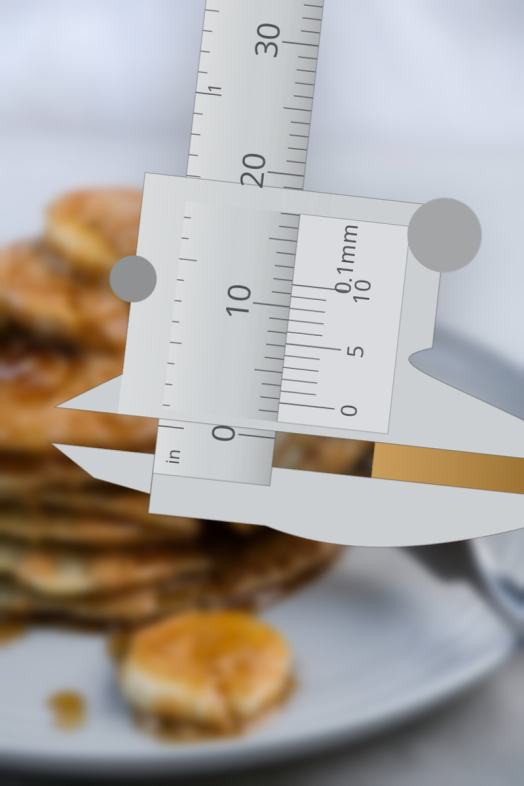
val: 2.7
